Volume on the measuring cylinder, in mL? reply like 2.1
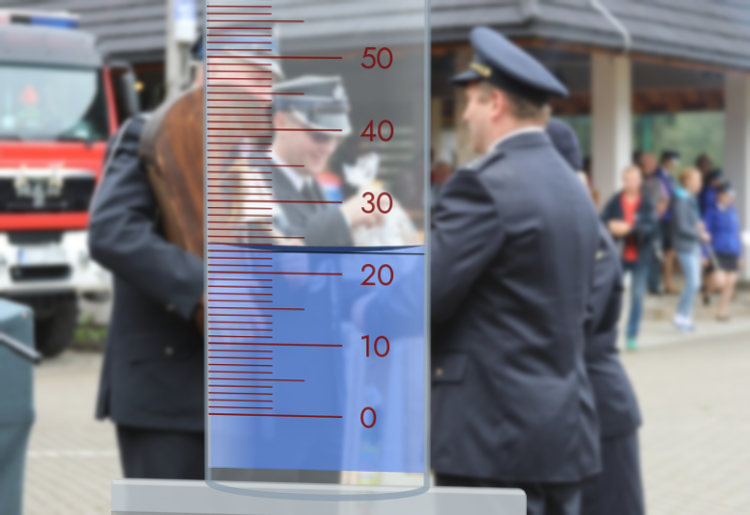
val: 23
